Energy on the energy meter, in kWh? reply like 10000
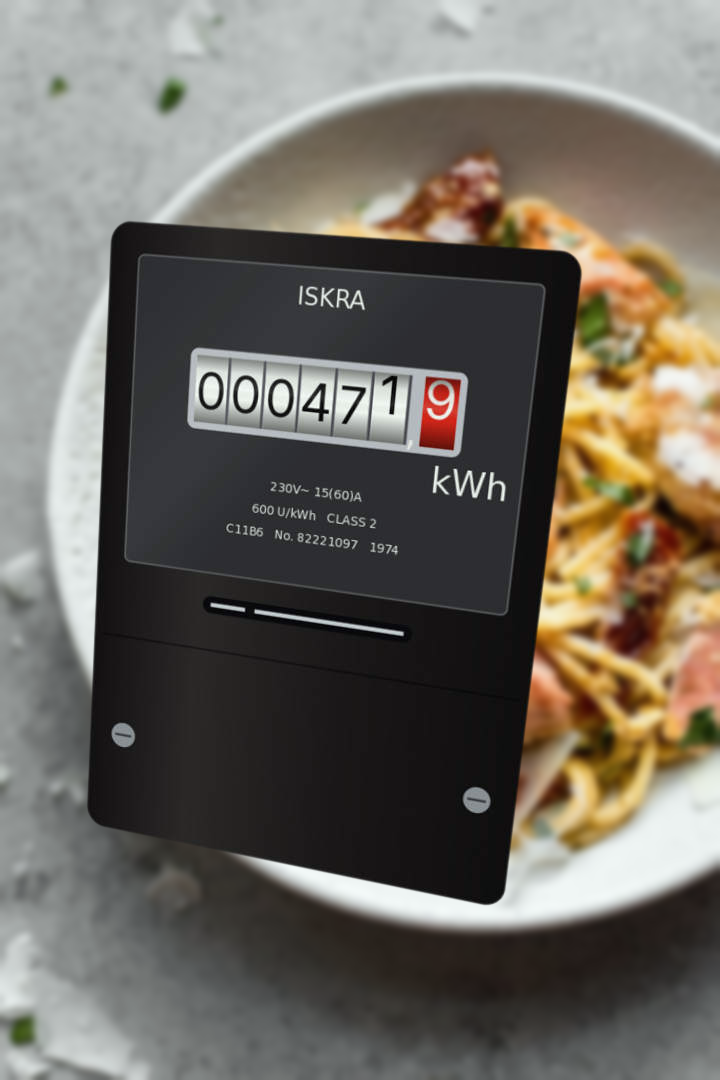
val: 471.9
